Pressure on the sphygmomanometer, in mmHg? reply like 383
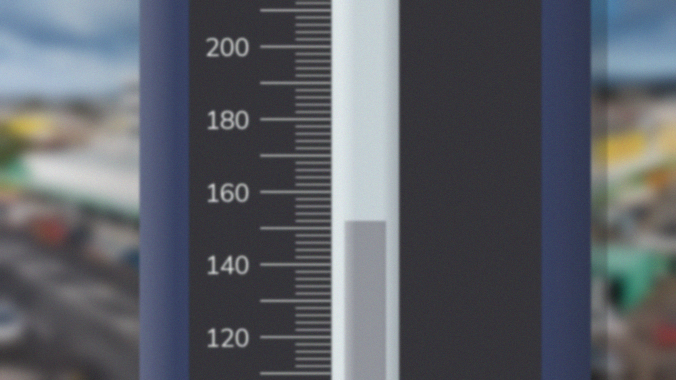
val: 152
